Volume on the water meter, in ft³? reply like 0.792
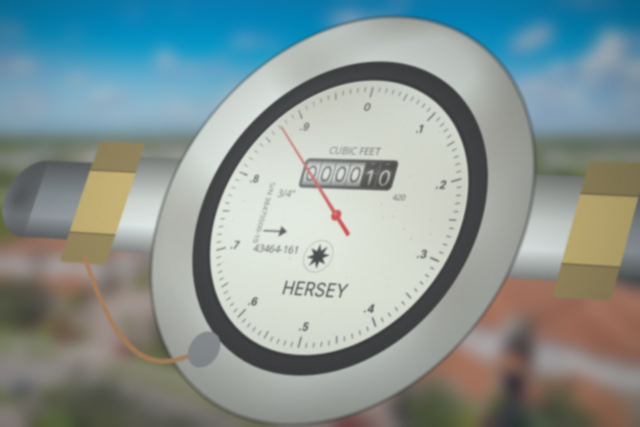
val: 9.87
